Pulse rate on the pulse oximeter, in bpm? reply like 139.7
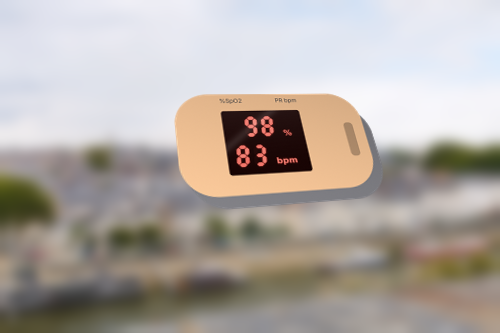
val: 83
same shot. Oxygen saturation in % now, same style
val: 98
